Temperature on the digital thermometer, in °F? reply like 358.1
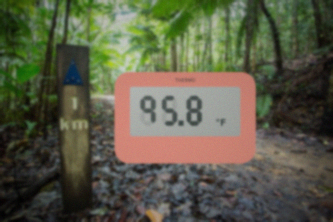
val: 95.8
